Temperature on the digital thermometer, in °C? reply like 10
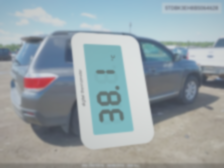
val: 38.1
